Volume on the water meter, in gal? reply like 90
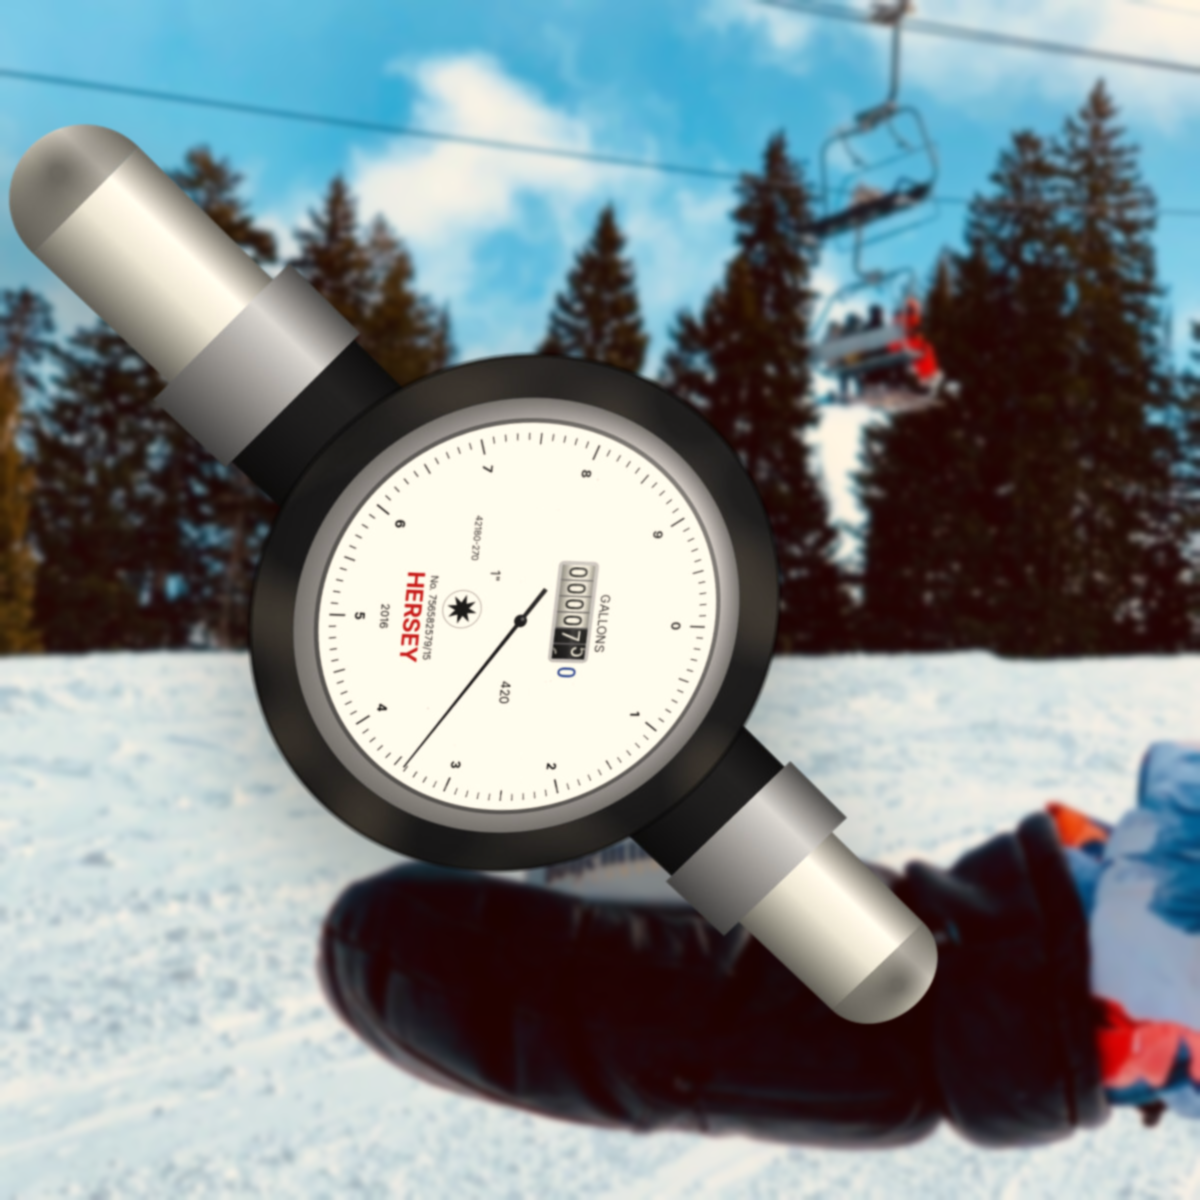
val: 753.4
